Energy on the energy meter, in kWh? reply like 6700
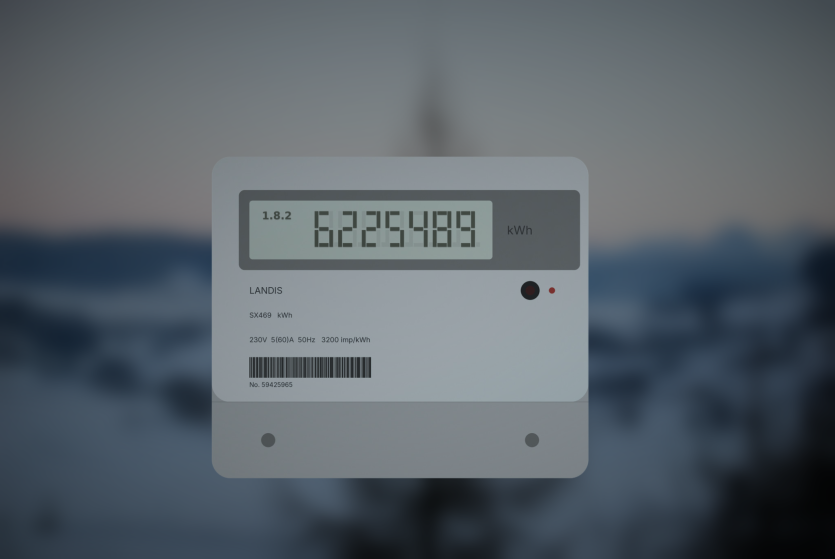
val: 6225489
